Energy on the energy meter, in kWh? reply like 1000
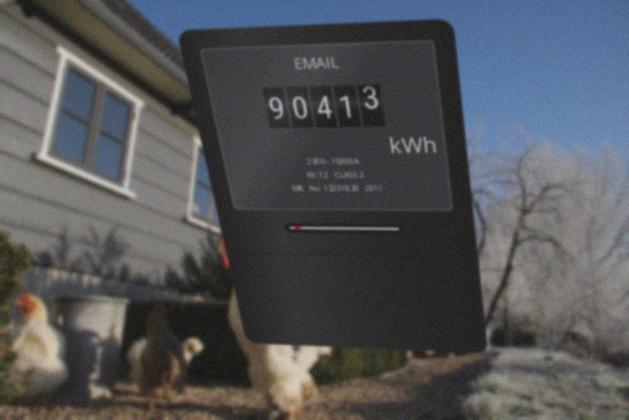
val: 90413
